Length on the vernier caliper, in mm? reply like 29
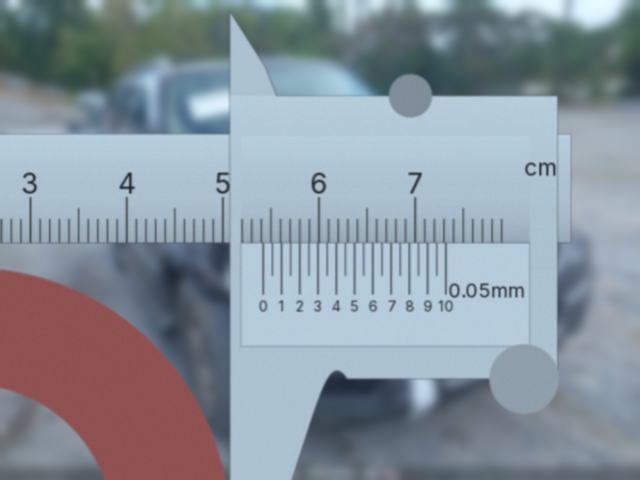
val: 54.2
